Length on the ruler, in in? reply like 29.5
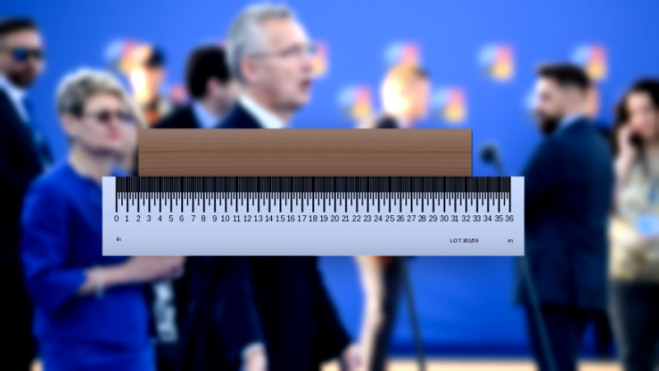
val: 30.5
